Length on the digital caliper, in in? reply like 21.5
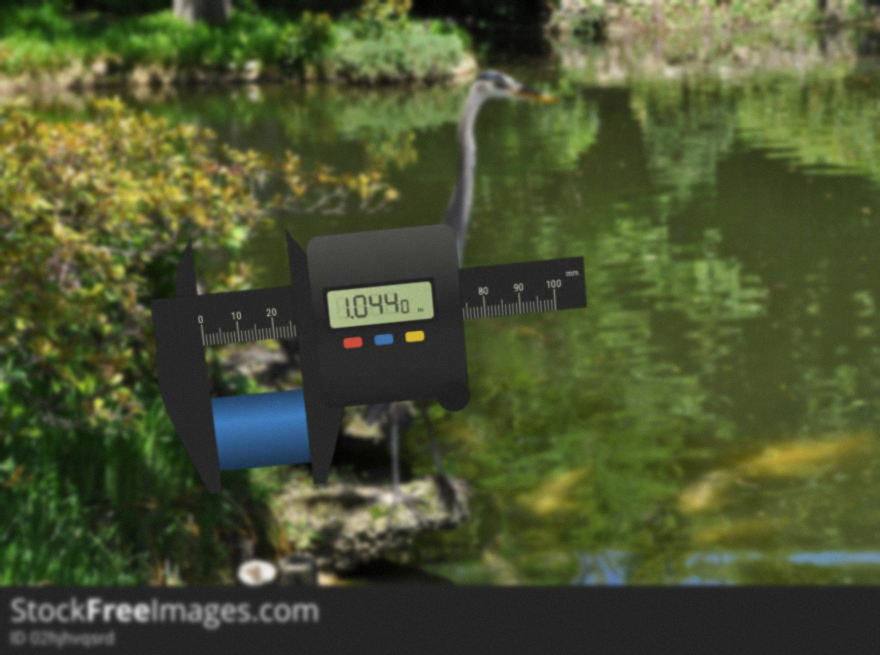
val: 1.0440
